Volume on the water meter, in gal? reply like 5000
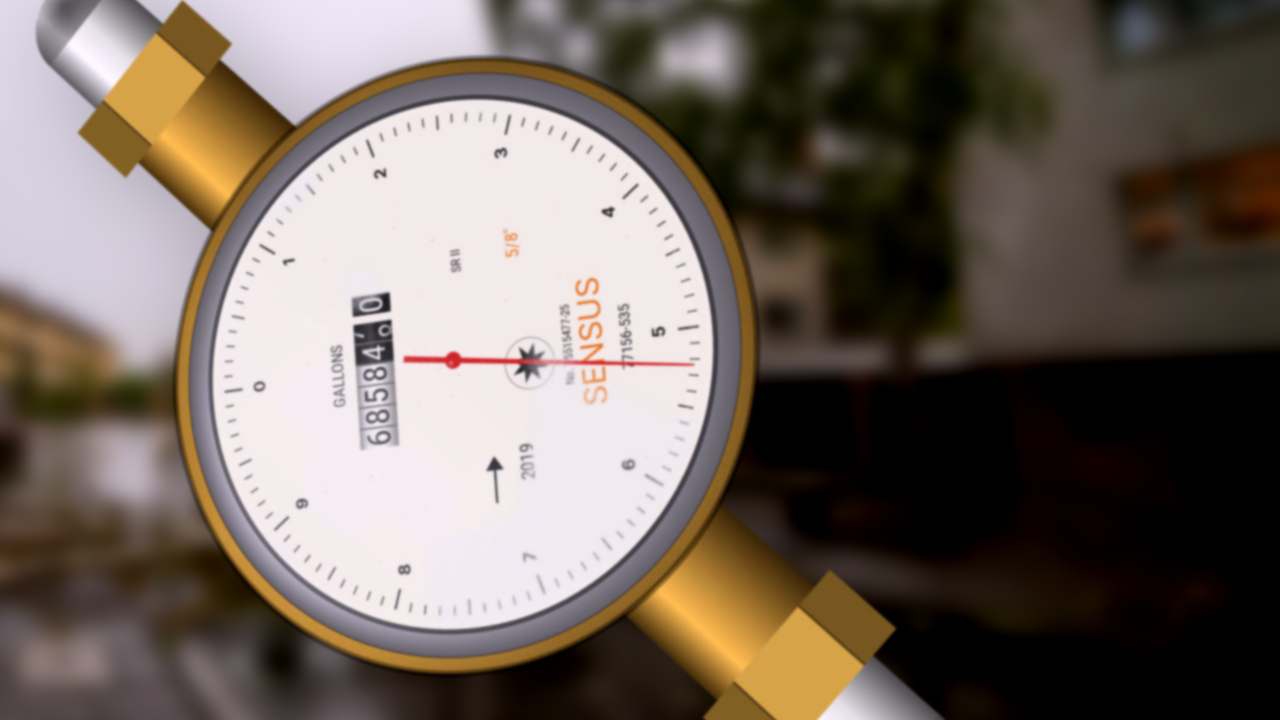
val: 6858475.2
